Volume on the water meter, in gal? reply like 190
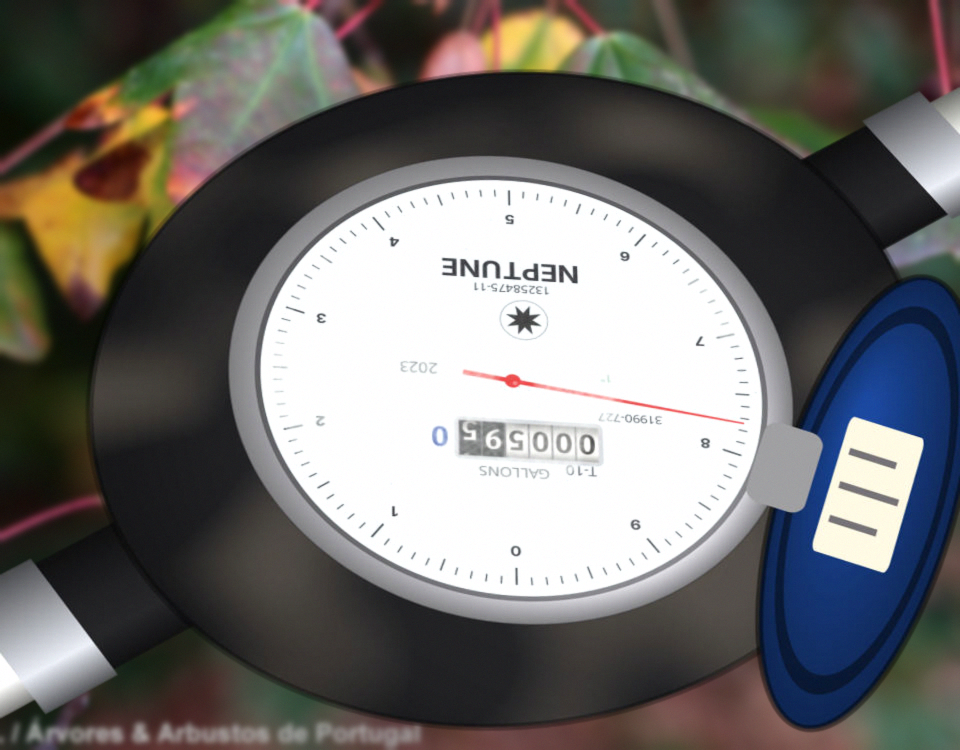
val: 5947.7
